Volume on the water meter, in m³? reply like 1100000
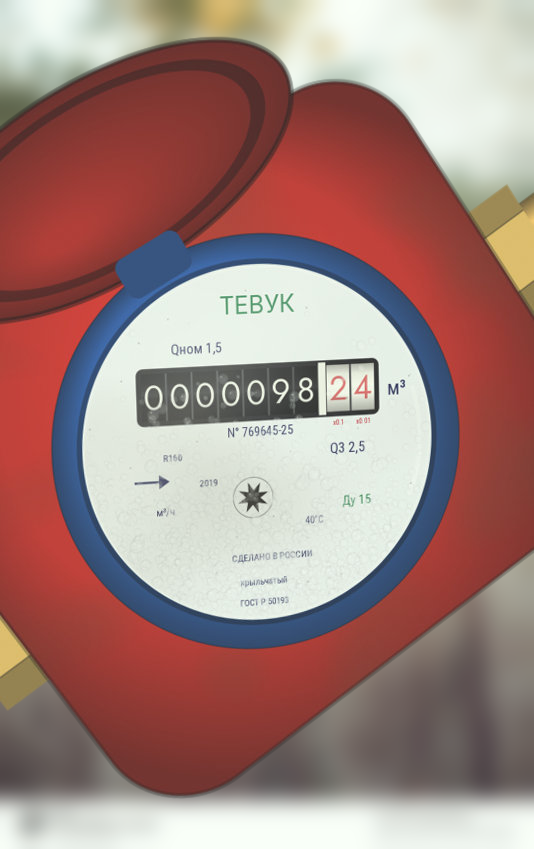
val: 98.24
